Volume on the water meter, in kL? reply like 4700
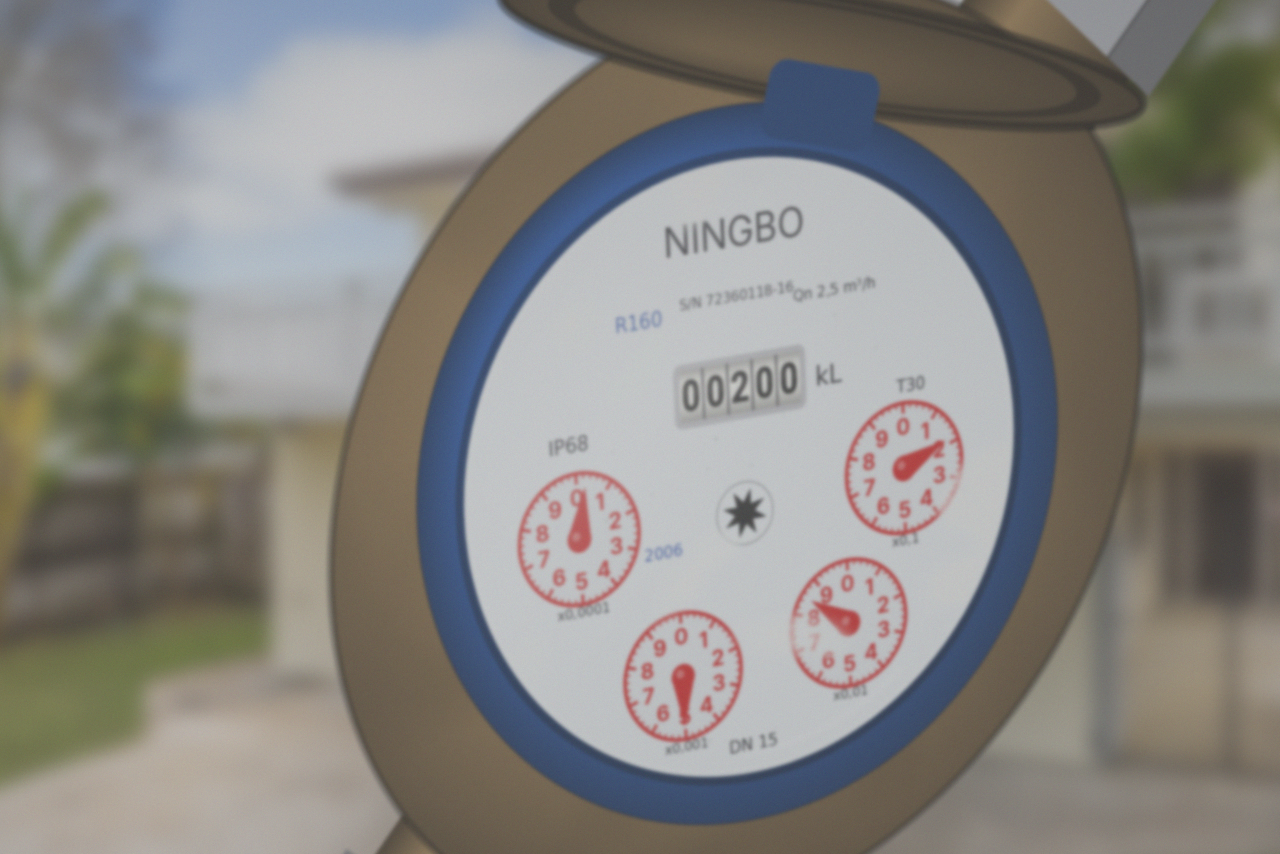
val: 200.1850
